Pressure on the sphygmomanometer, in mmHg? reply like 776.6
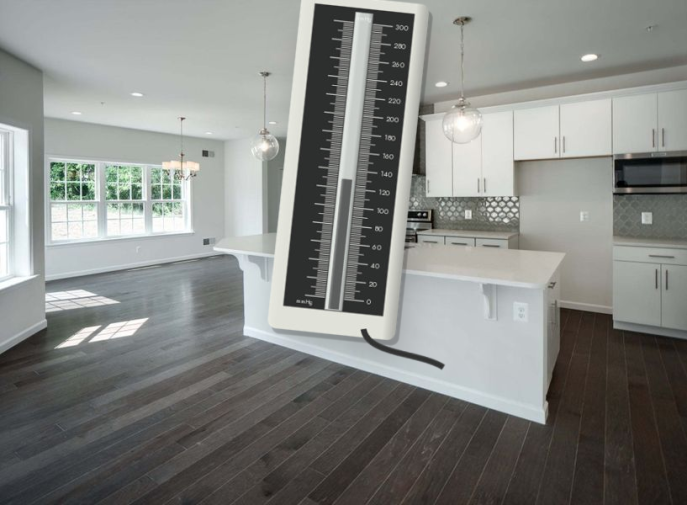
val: 130
